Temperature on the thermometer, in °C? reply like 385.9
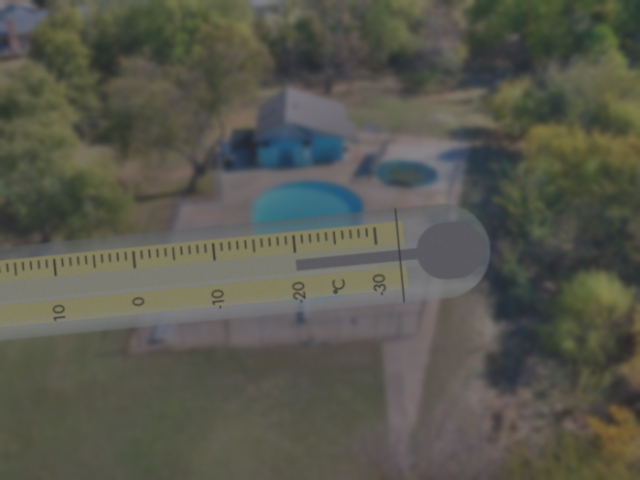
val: -20
